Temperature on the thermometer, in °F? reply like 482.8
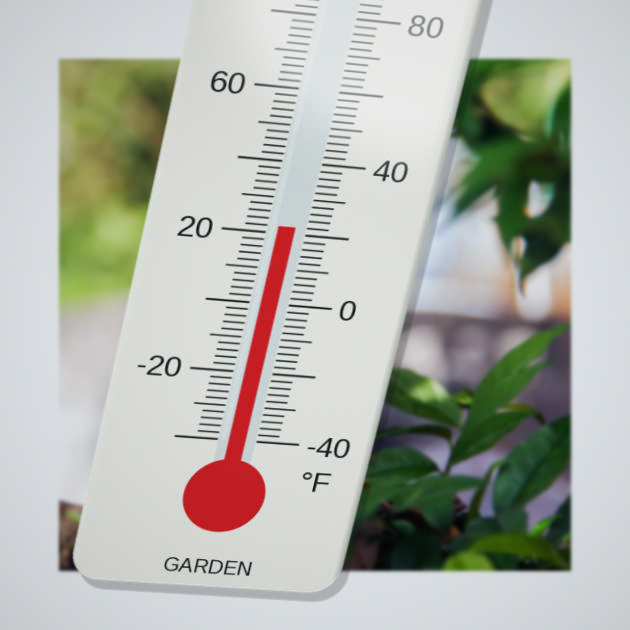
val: 22
